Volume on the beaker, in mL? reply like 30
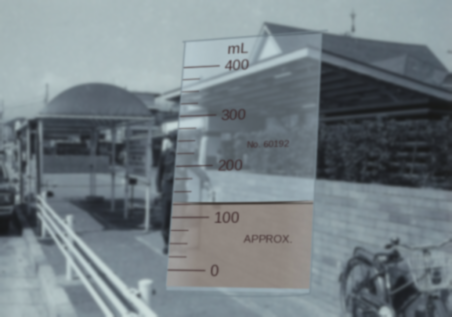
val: 125
